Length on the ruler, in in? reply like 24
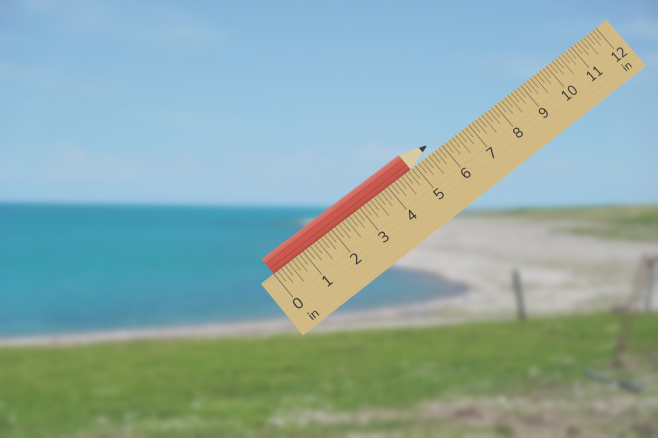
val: 5.625
